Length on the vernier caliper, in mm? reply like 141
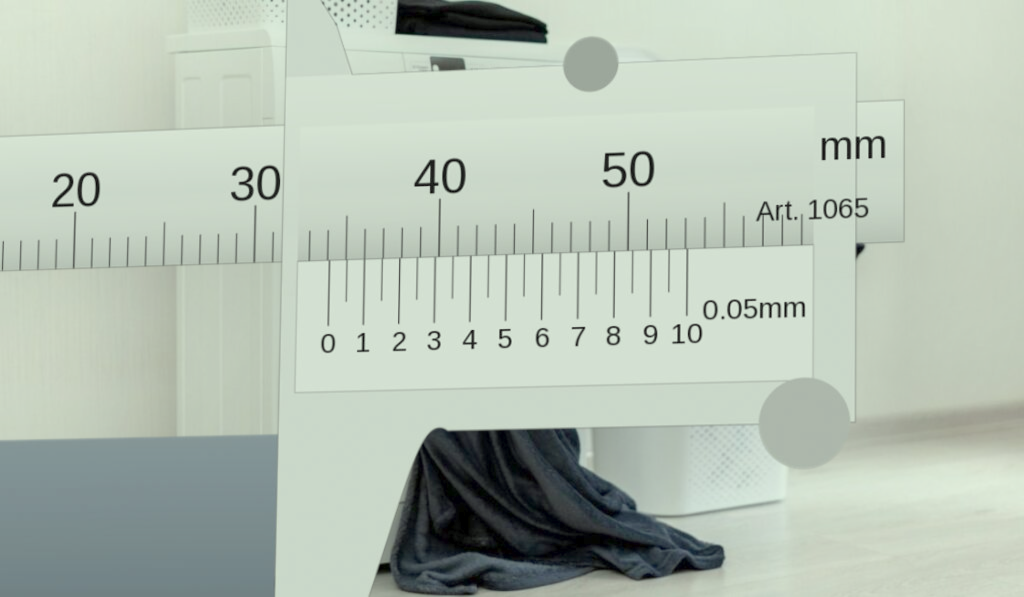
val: 34.1
